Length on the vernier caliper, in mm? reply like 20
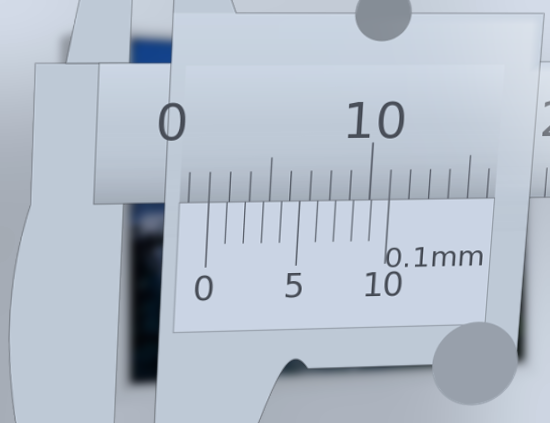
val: 2.0
